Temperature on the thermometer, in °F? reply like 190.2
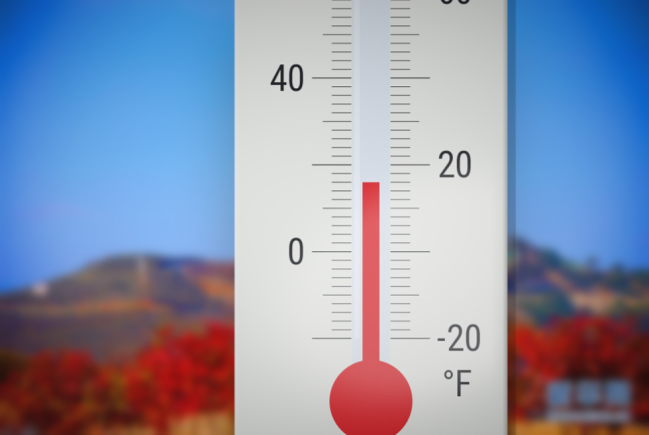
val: 16
